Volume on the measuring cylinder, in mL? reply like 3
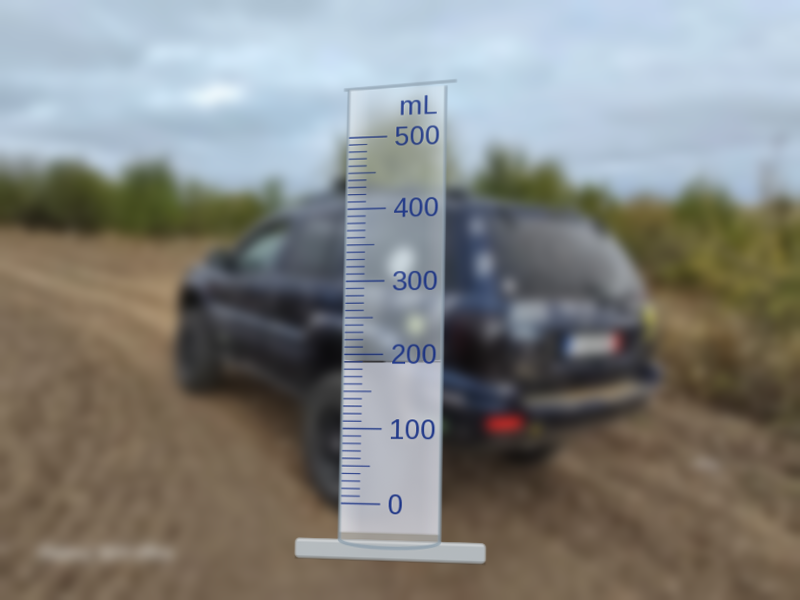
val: 190
